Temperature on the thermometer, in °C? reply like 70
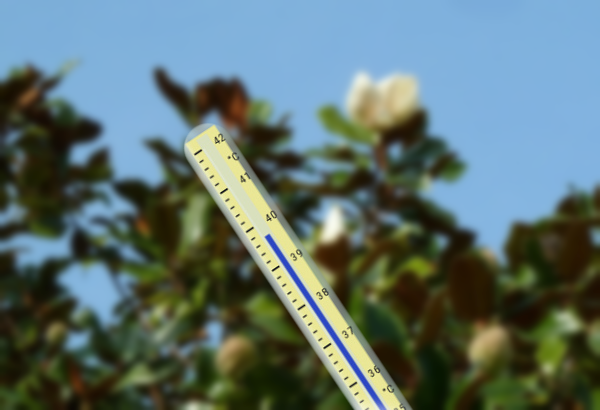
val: 39.7
